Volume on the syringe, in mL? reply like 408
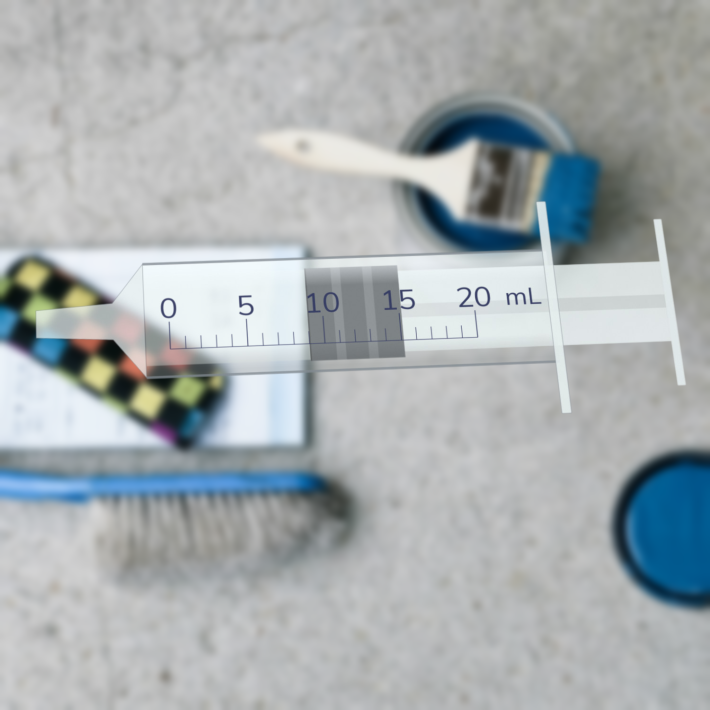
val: 9
